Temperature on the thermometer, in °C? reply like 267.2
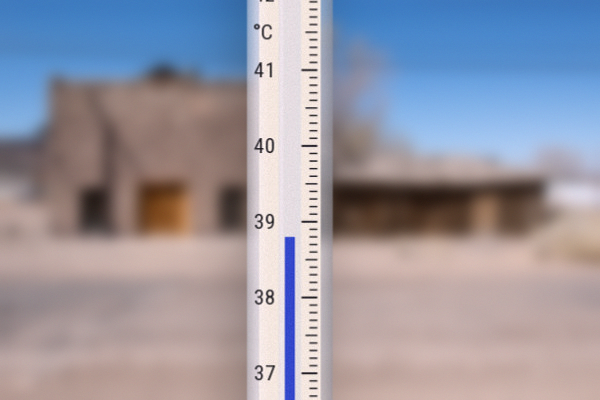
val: 38.8
